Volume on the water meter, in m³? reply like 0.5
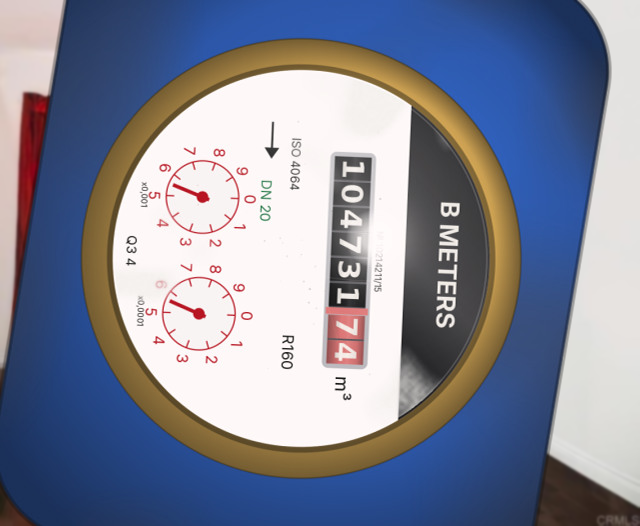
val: 104731.7455
